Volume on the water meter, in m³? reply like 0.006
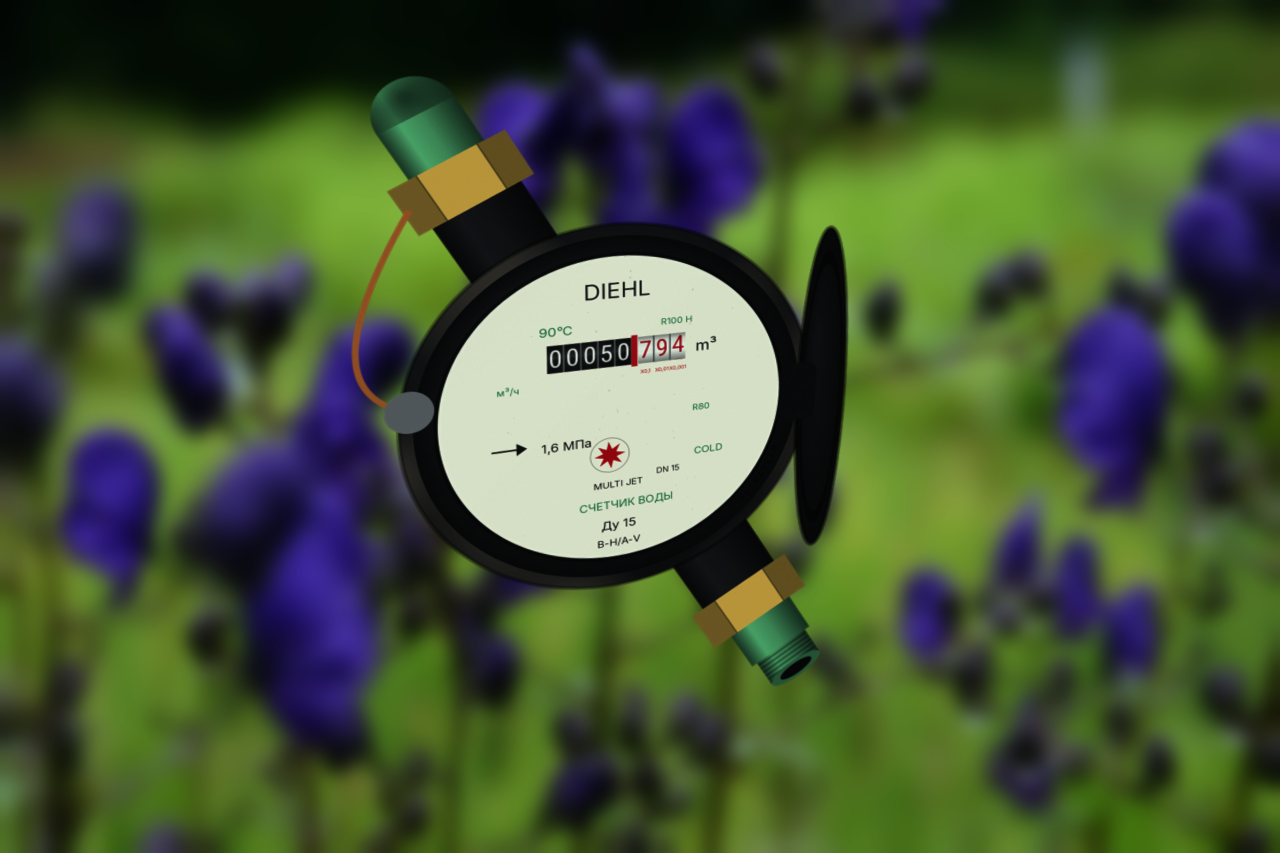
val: 50.794
